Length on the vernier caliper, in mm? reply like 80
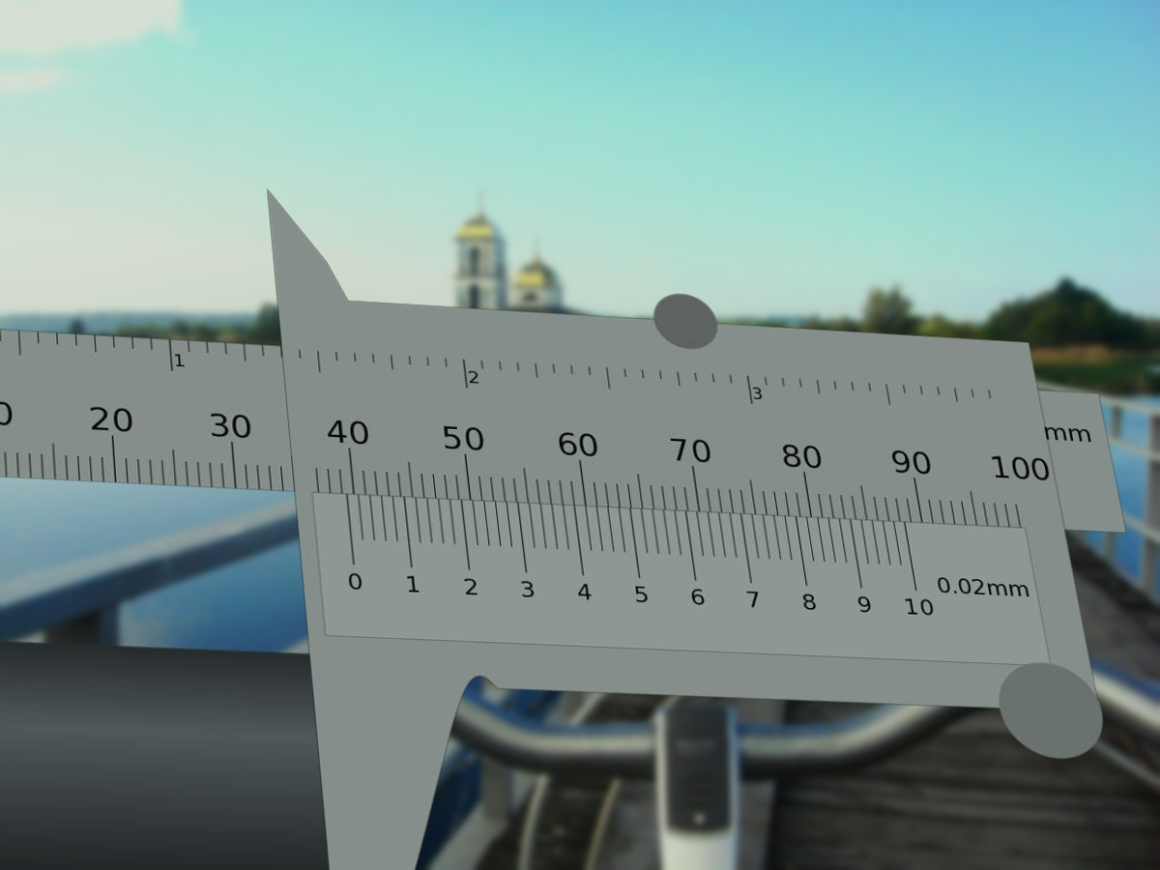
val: 39.4
